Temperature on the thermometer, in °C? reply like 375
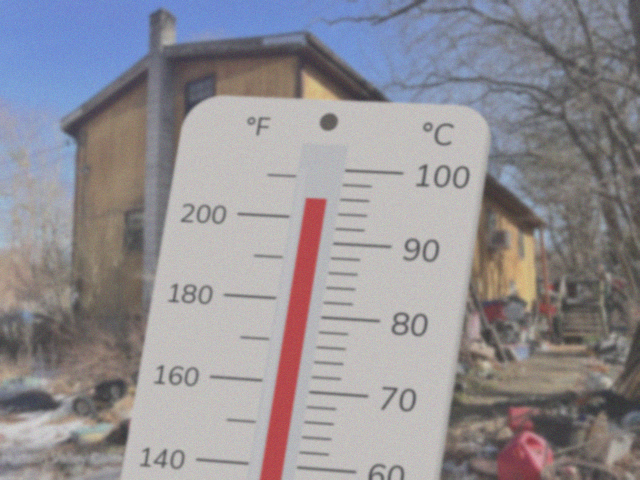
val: 96
